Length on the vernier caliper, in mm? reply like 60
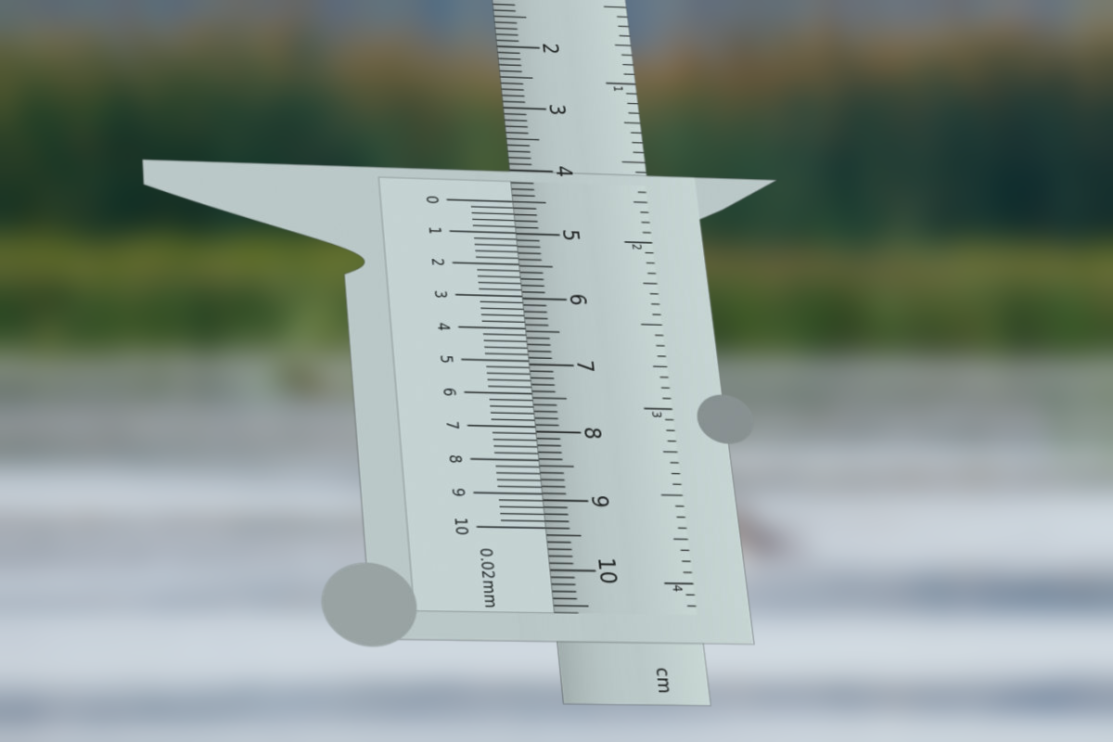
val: 45.0
